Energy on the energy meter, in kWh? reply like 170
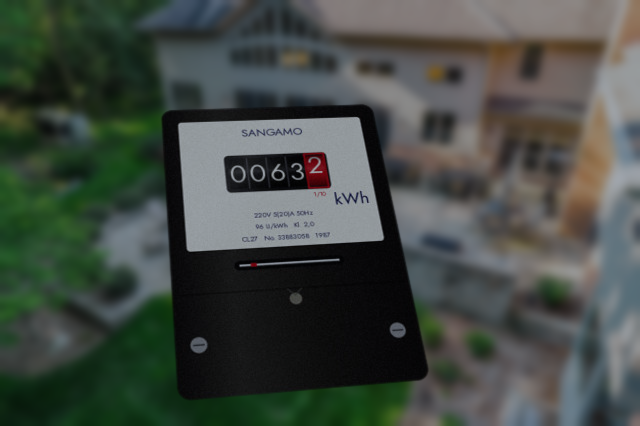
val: 63.2
